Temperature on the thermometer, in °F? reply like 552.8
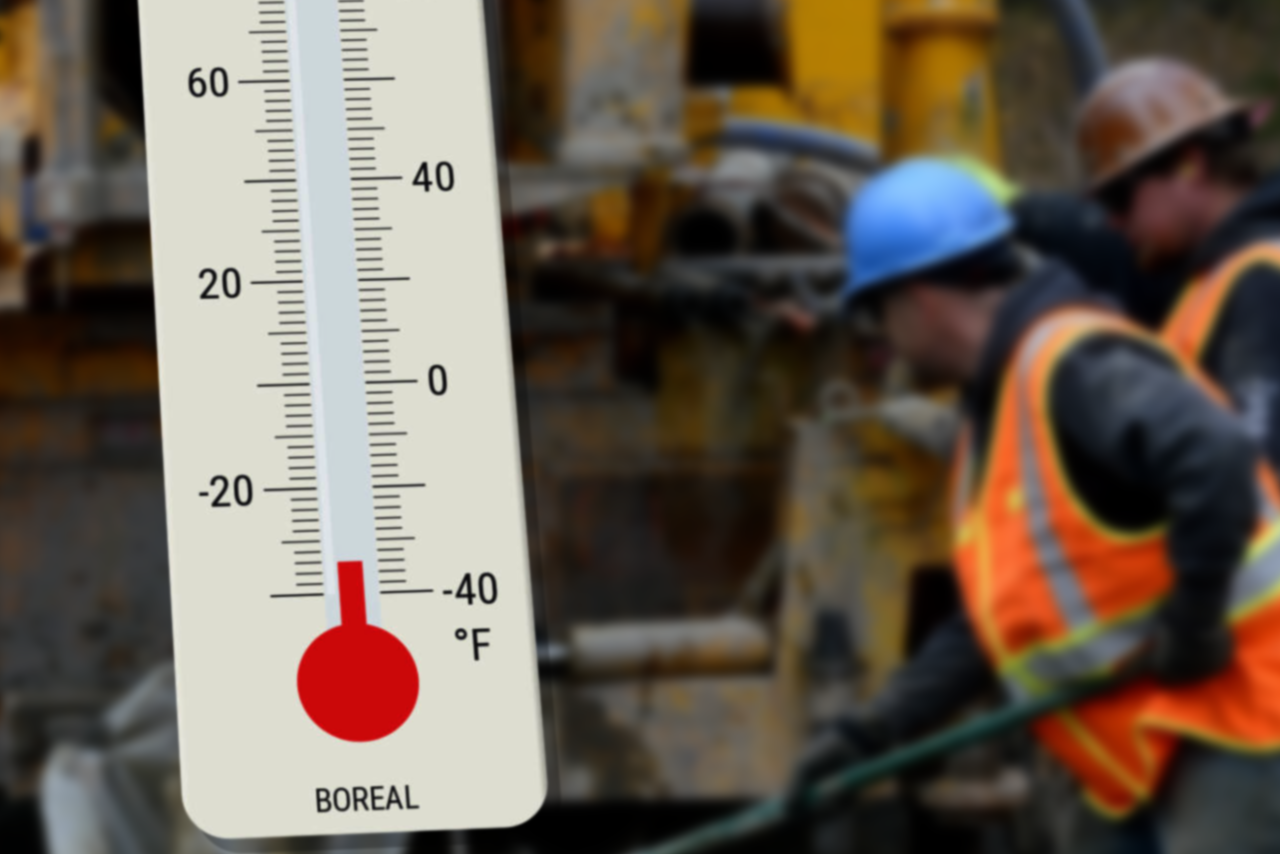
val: -34
